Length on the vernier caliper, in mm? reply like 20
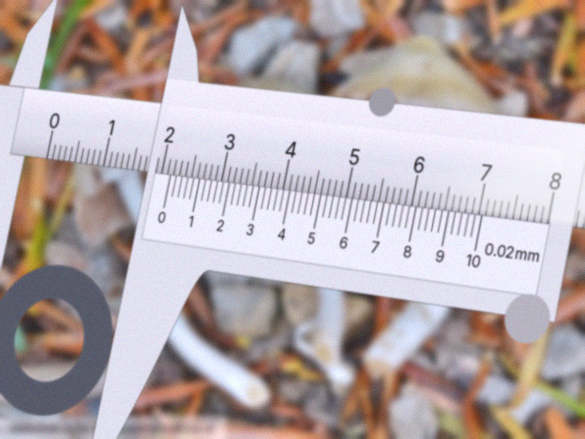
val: 21.5
